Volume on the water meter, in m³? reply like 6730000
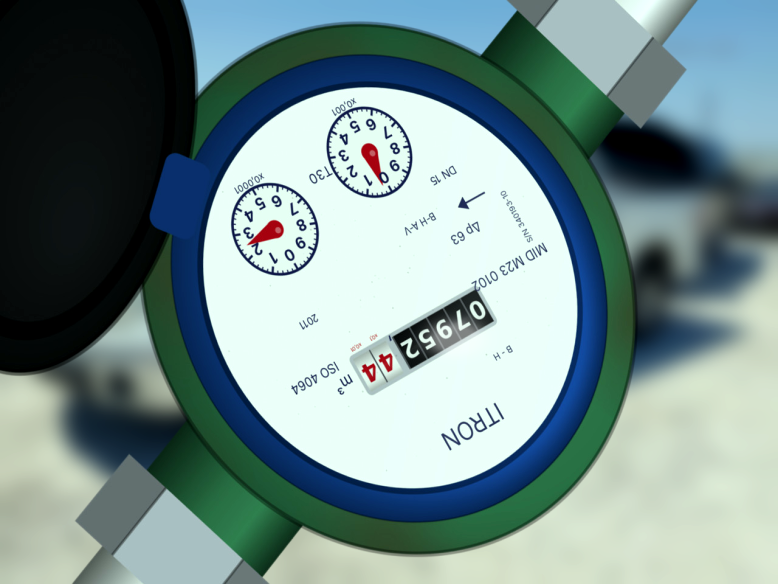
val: 7952.4402
